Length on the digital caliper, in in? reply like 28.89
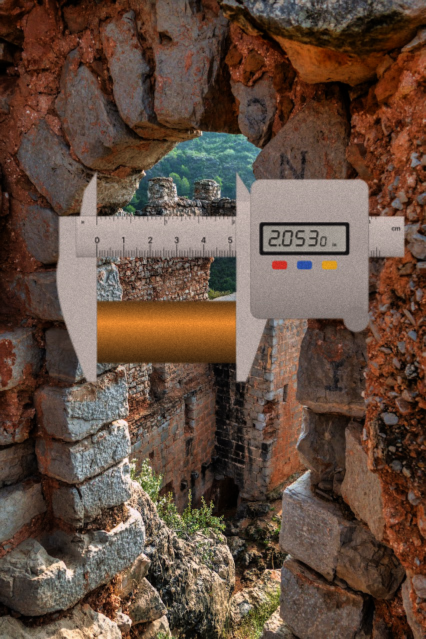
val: 2.0530
